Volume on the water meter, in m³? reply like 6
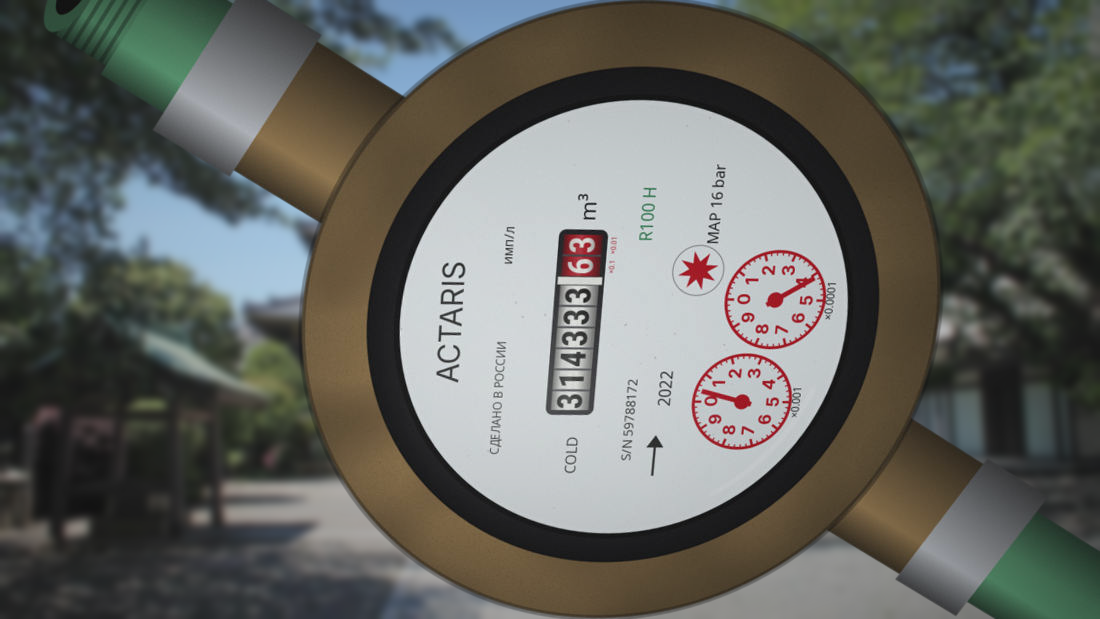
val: 314333.6304
